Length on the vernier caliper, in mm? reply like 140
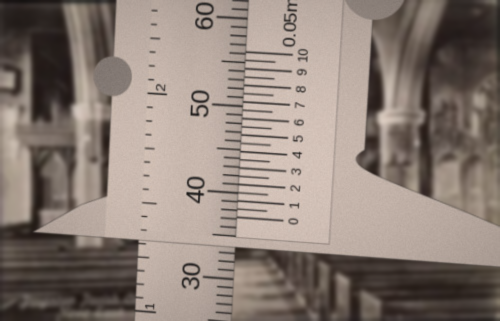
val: 37.2
